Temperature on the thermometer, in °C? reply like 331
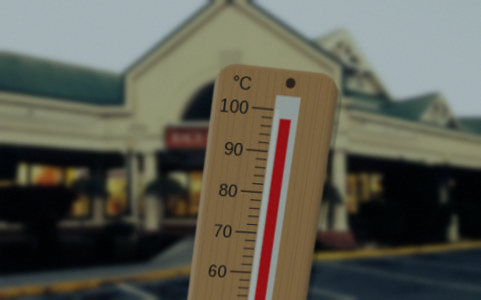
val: 98
